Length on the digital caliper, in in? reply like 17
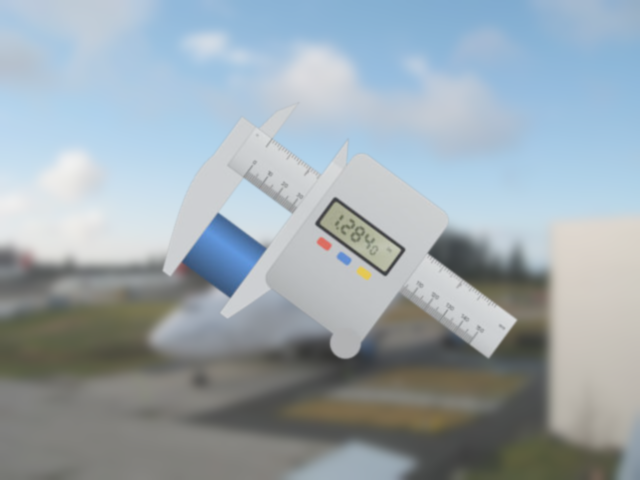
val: 1.2840
